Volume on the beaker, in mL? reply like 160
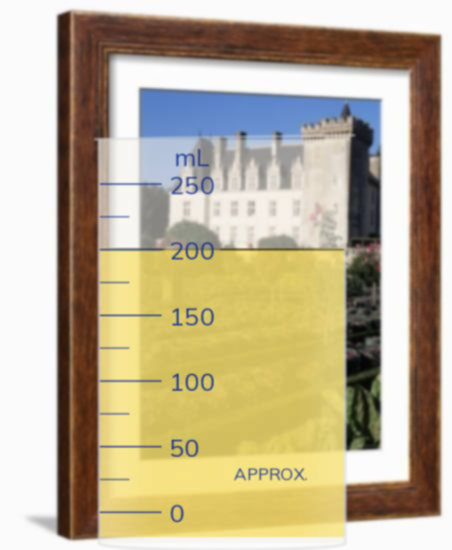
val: 200
